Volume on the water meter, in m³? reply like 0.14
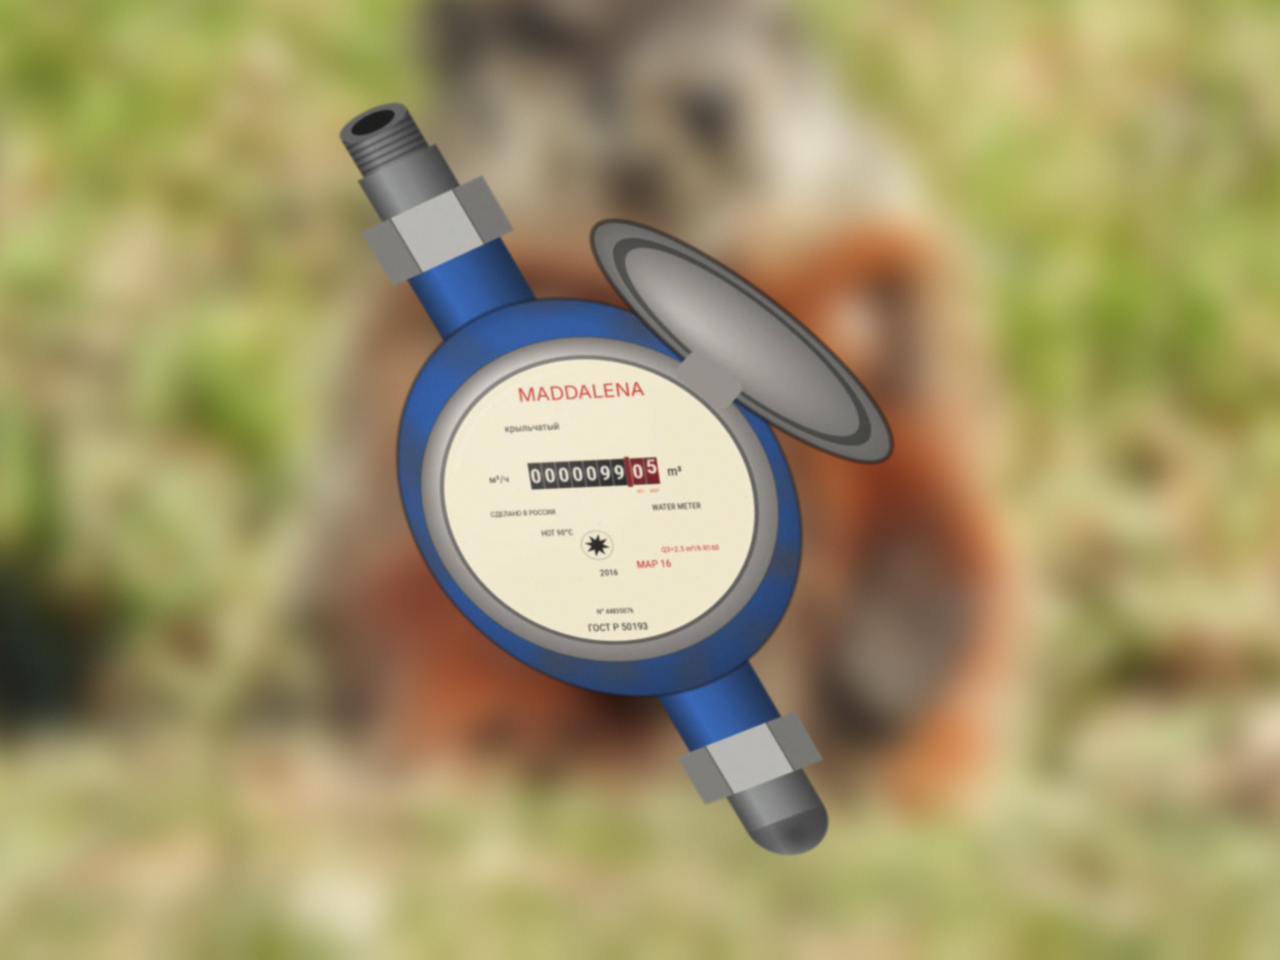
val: 99.05
